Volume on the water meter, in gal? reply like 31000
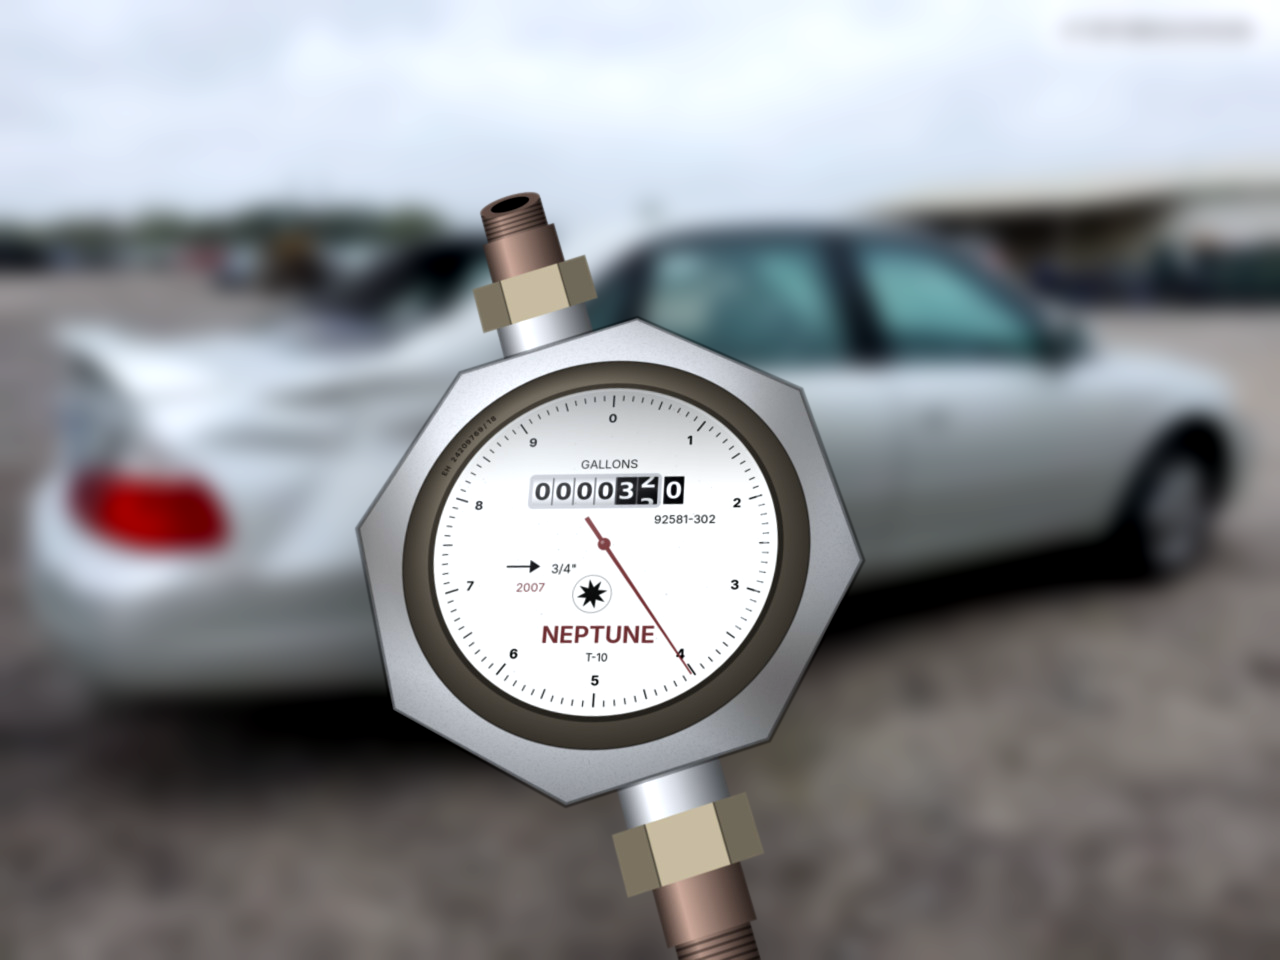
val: 324.0
